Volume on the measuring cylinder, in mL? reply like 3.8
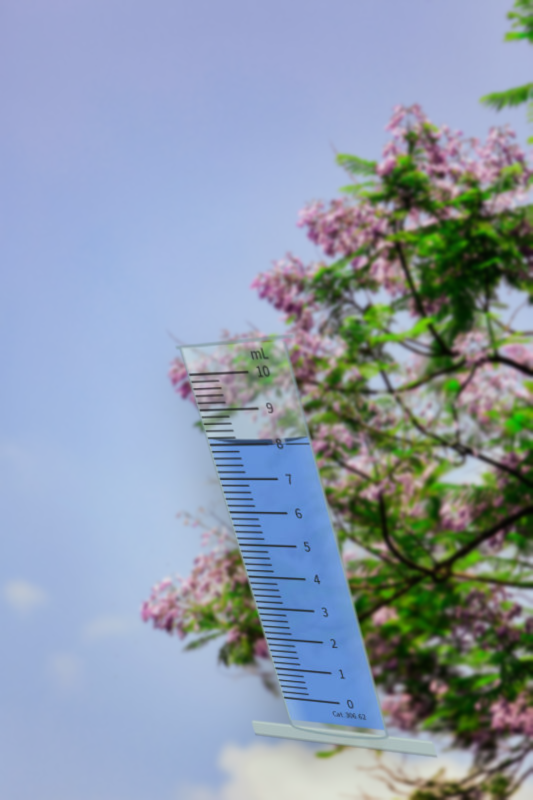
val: 8
